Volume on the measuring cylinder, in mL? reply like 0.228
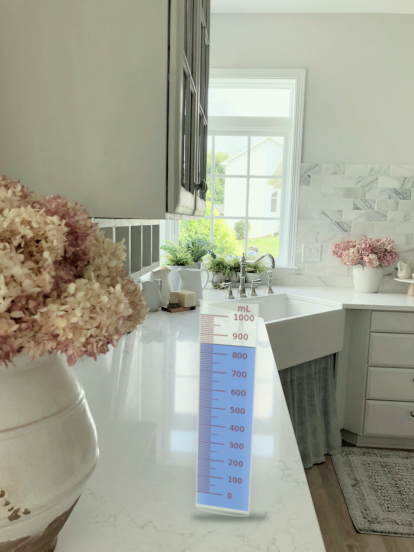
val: 850
